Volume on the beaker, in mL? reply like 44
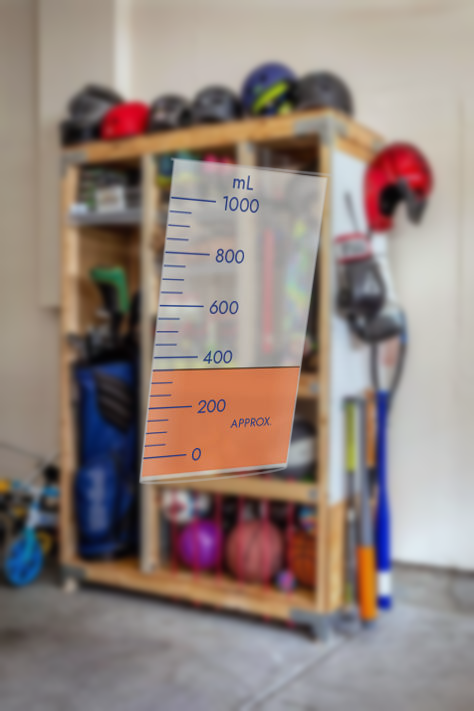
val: 350
